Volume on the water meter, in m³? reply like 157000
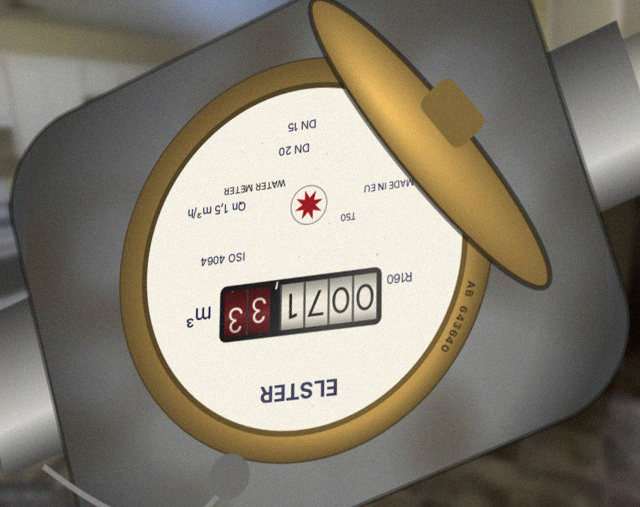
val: 71.33
